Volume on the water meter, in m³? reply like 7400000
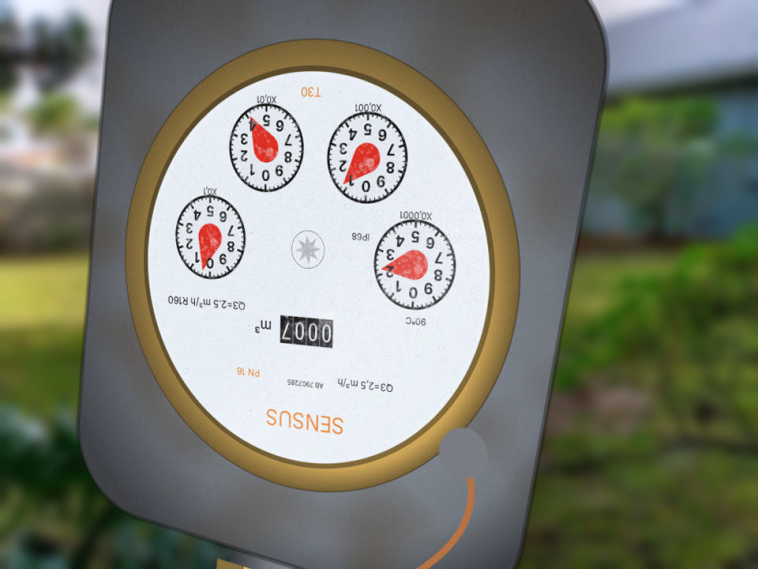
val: 7.0412
